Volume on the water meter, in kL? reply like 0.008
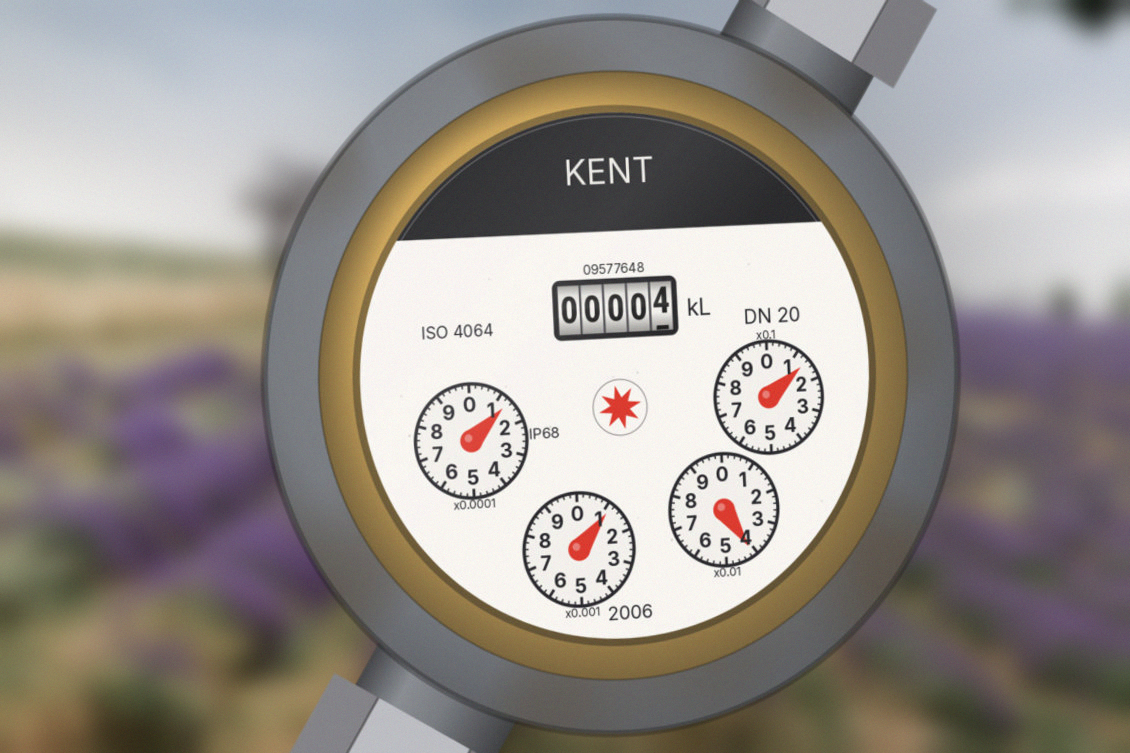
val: 4.1411
